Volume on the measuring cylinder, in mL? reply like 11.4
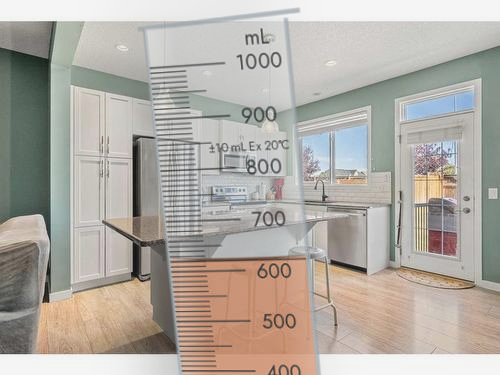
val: 620
